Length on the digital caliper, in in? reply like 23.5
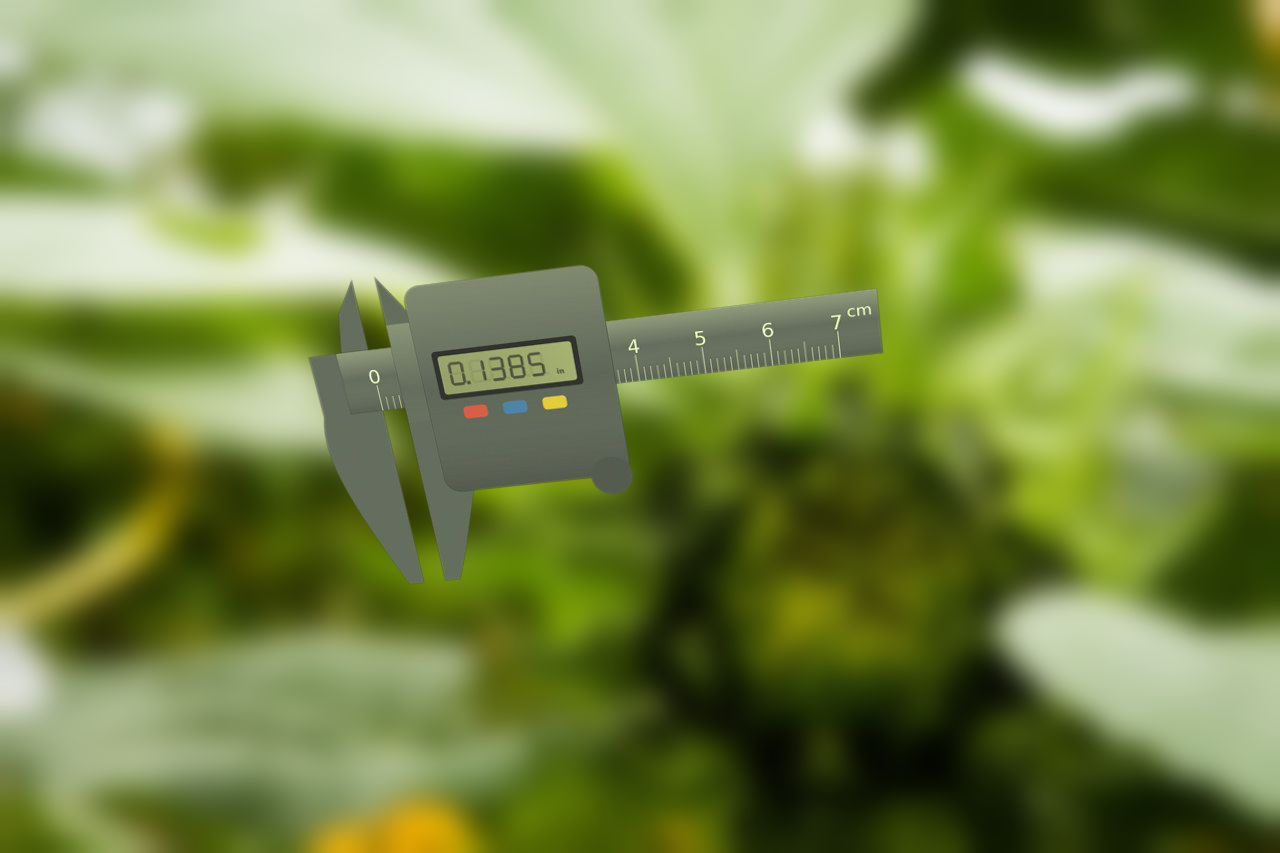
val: 0.1385
